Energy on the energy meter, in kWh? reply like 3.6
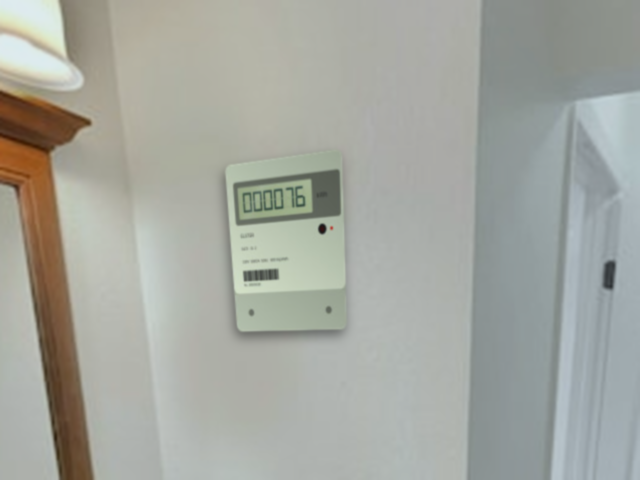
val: 76
